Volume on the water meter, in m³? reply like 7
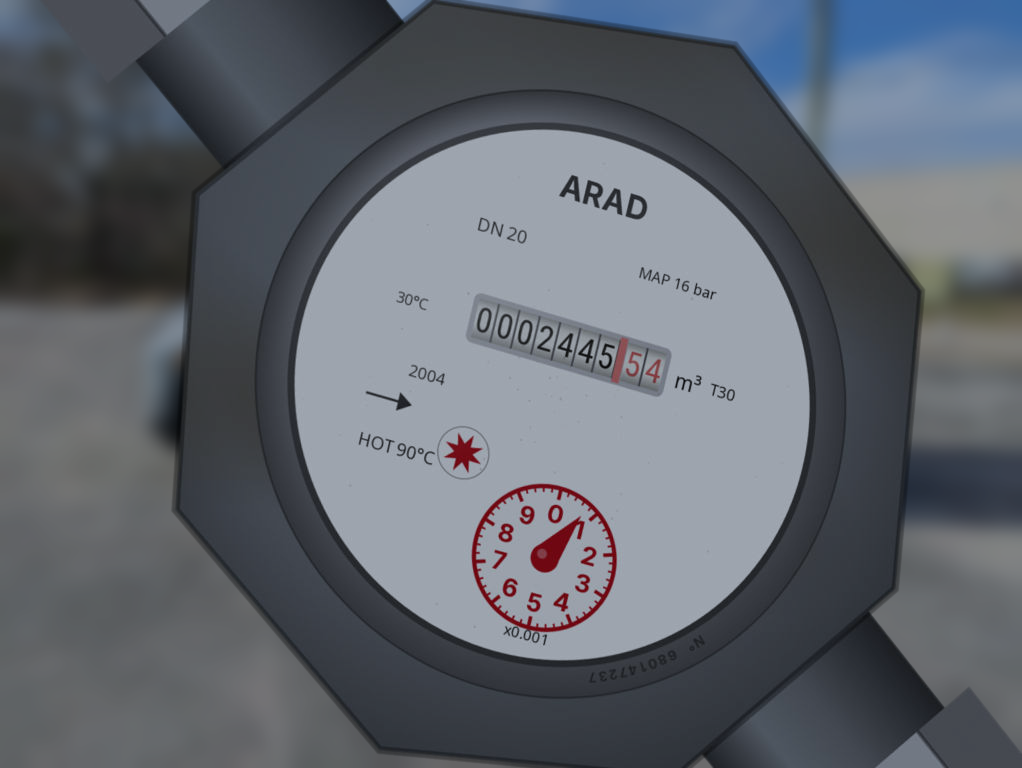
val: 2445.540
